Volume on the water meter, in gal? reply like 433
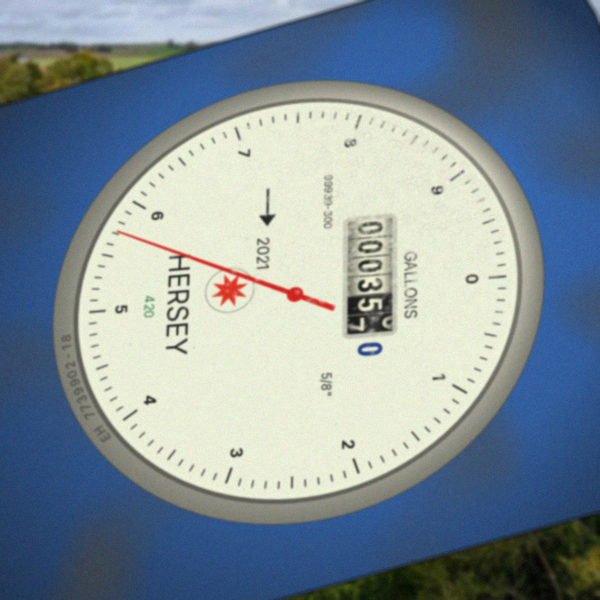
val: 3565.7
